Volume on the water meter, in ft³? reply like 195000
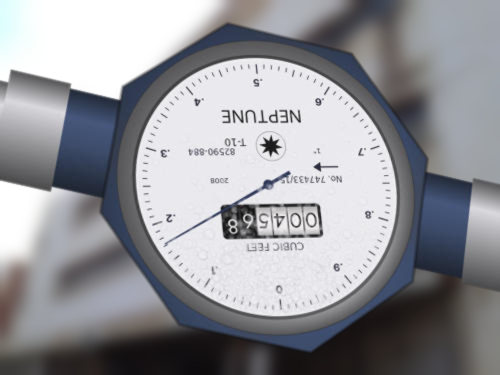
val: 4568.17
